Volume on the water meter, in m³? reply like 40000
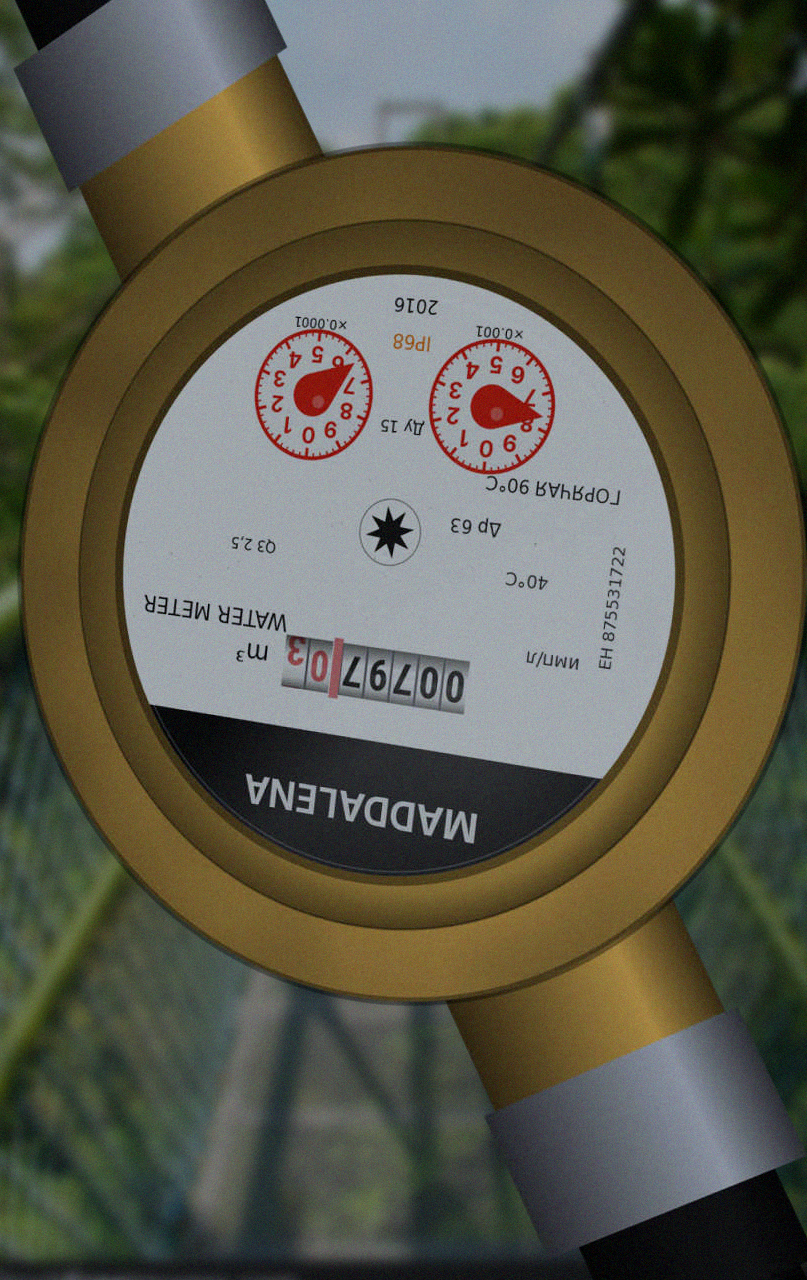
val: 797.0276
